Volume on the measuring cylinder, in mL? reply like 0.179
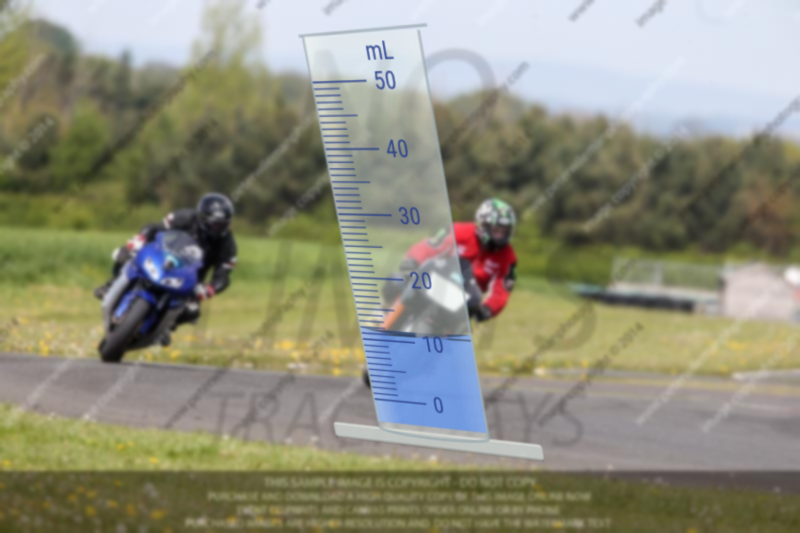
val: 11
